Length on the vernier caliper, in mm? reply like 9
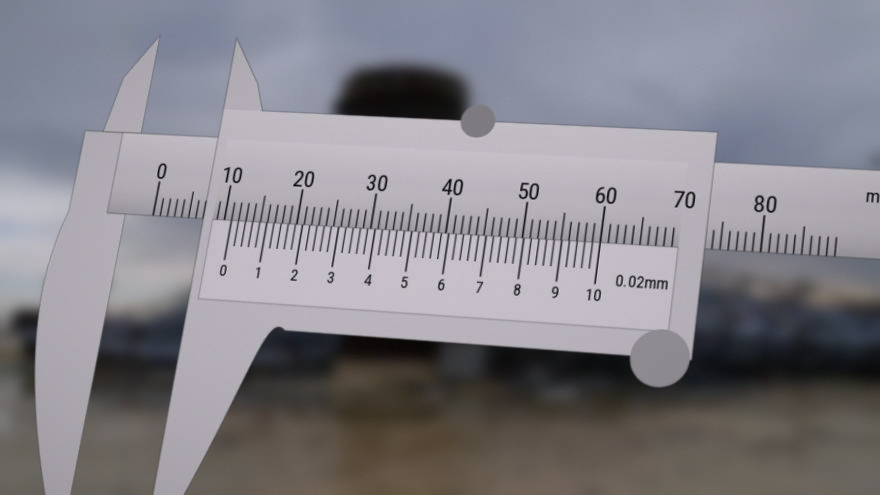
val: 11.0
